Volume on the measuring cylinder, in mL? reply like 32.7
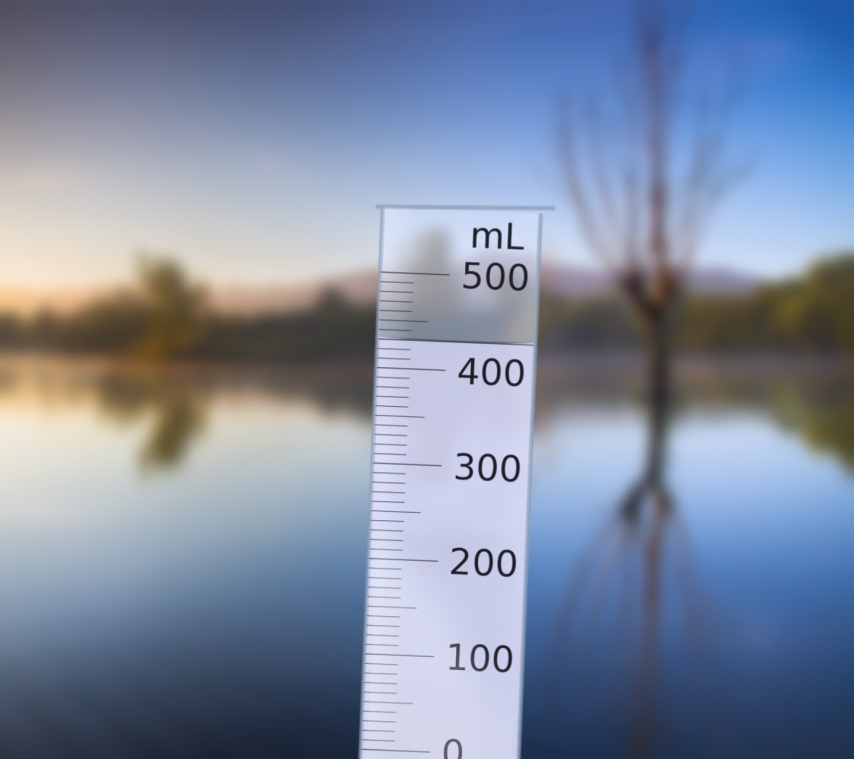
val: 430
